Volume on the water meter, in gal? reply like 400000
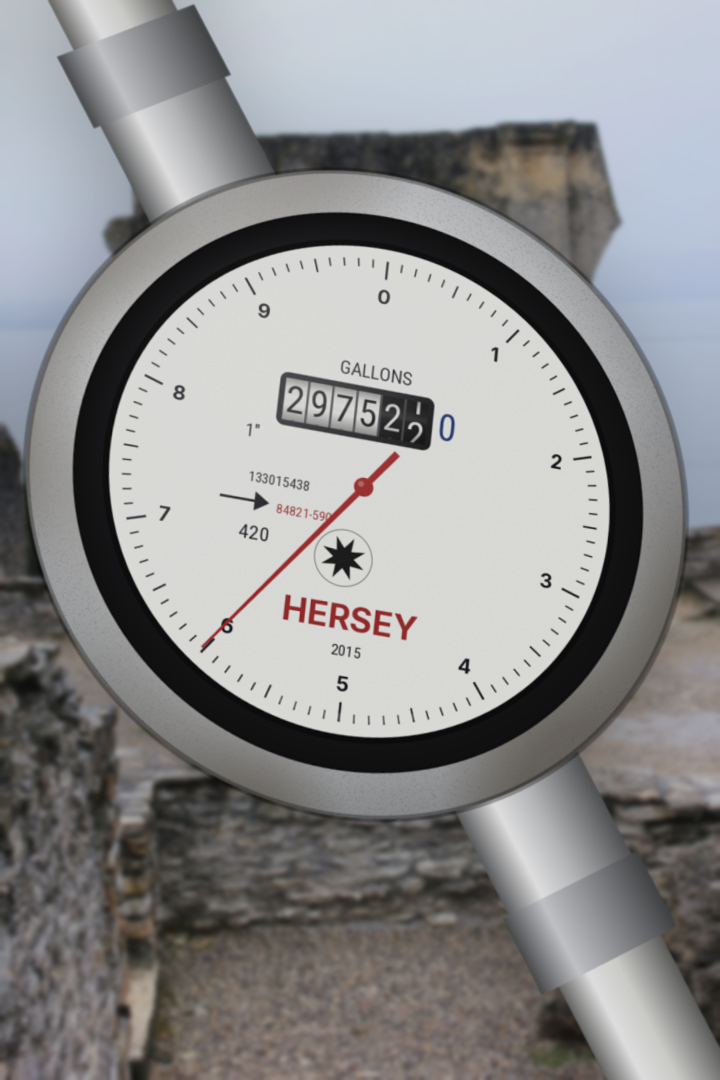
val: 2975216.0
